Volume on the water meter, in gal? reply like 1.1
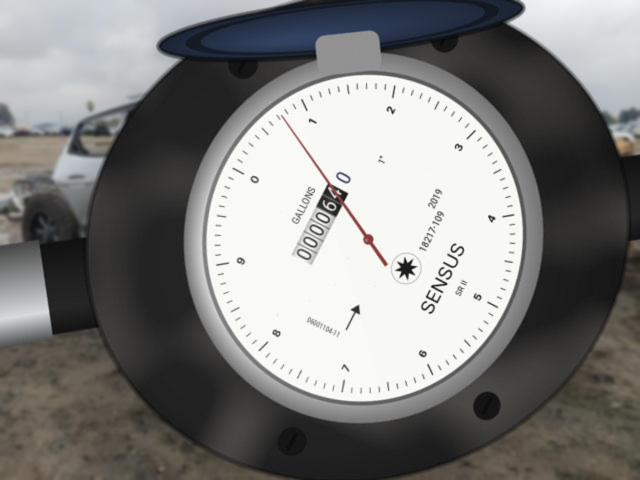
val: 640.7
